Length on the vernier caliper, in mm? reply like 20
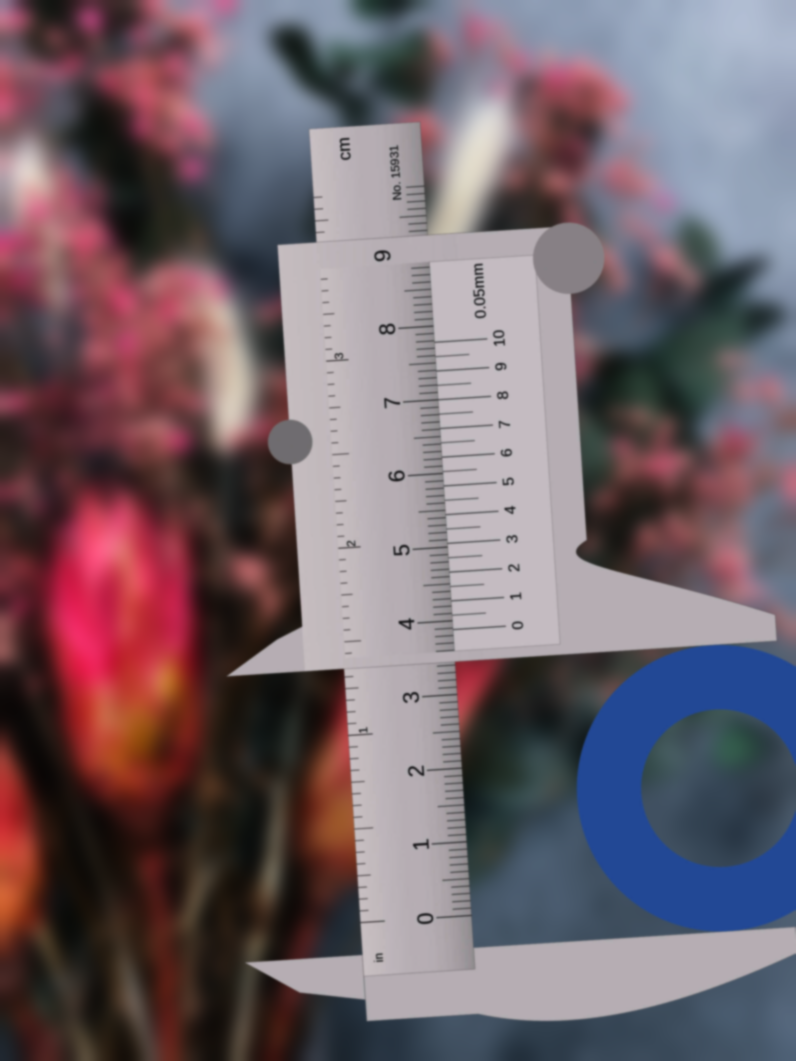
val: 38.8
